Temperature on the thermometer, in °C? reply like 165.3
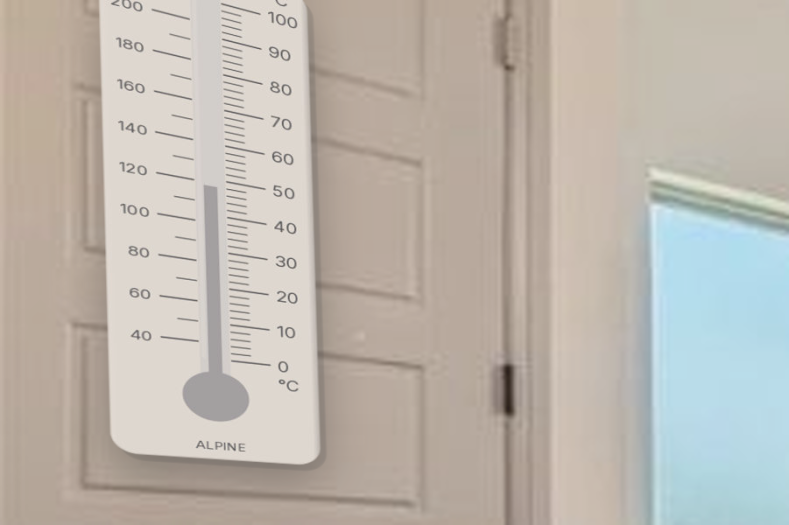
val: 48
